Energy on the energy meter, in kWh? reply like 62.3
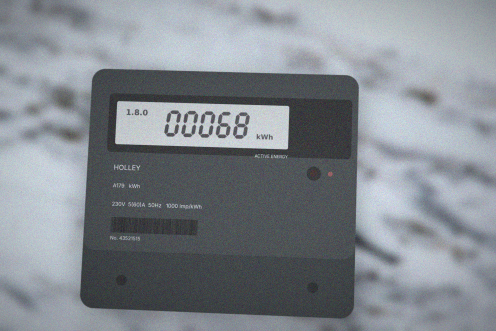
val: 68
